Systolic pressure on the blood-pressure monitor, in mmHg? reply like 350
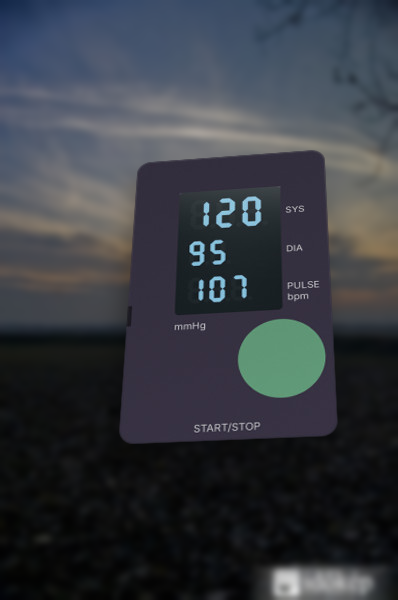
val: 120
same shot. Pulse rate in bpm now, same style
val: 107
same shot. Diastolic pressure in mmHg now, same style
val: 95
